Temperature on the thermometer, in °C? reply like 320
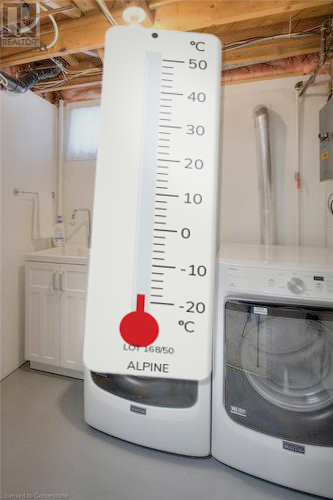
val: -18
